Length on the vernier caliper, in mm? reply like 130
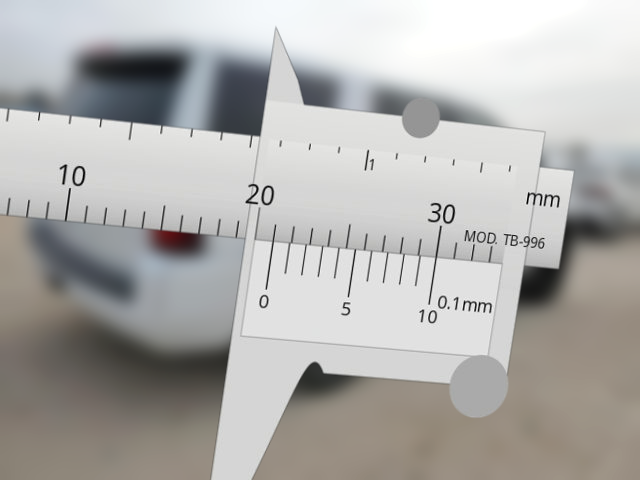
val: 21.0
